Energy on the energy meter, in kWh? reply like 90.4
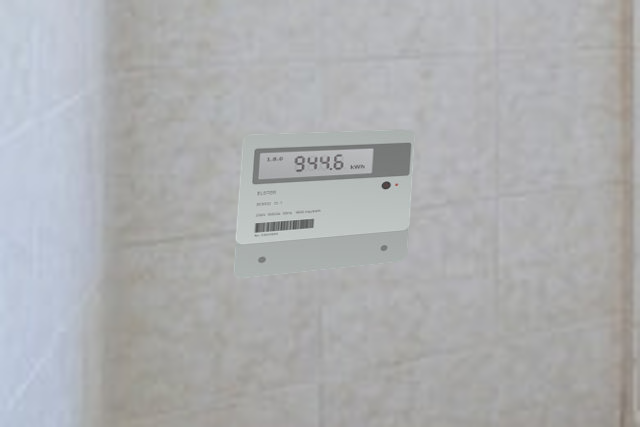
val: 944.6
